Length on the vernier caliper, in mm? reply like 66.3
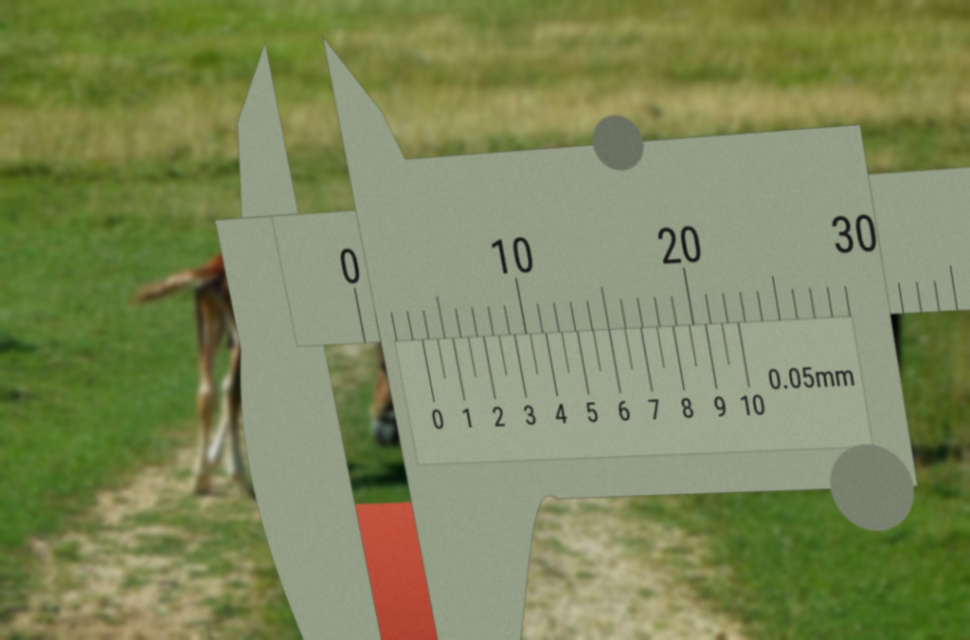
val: 3.6
